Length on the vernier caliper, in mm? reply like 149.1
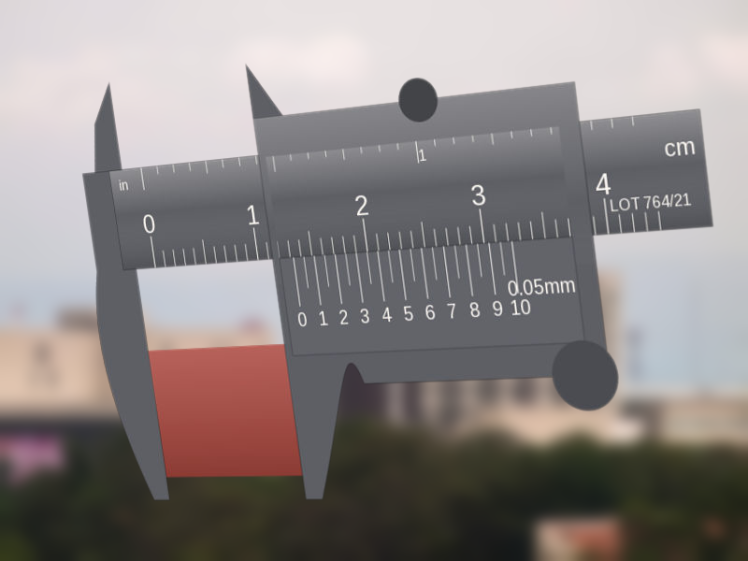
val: 13.3
